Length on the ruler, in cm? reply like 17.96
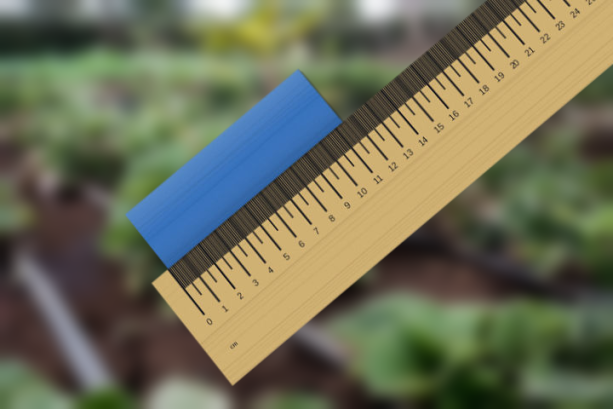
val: 11.5
